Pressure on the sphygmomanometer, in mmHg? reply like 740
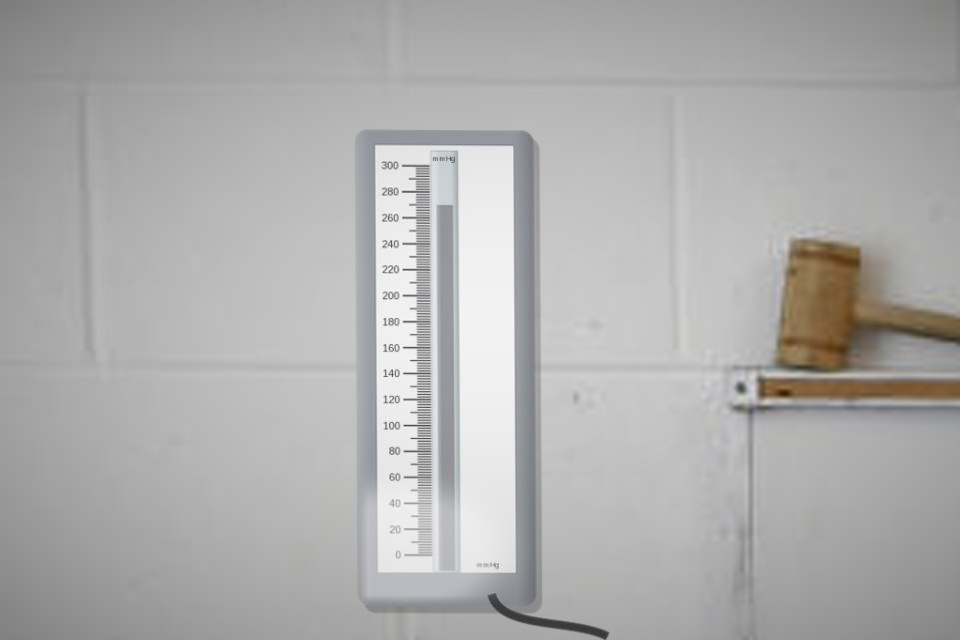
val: 270
